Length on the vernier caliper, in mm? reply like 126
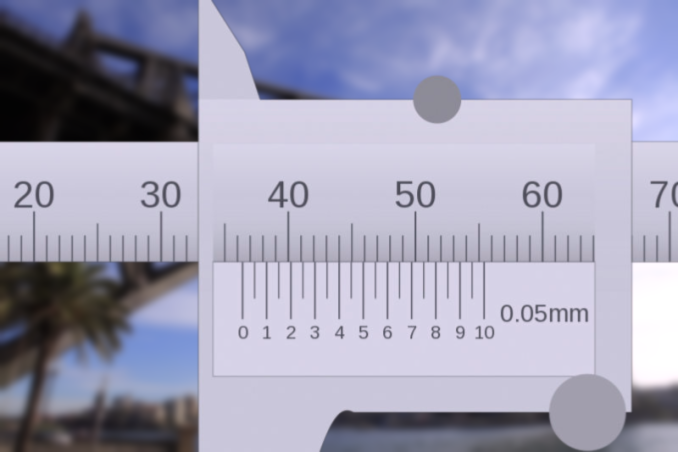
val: 36.4
